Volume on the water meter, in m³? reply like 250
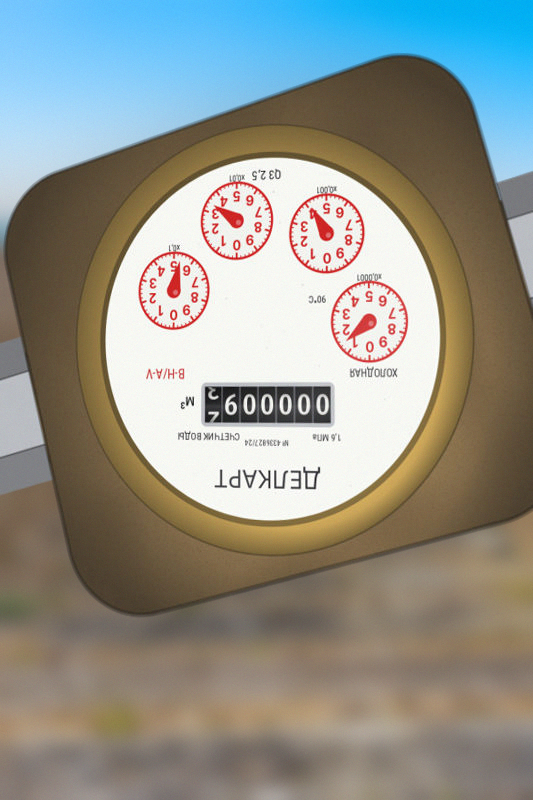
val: 92.5341
